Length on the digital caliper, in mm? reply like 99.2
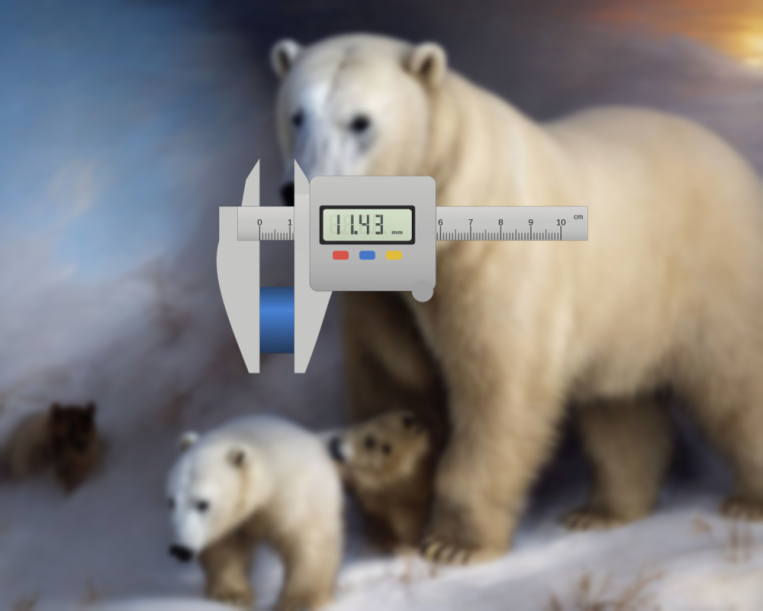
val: 11.43
